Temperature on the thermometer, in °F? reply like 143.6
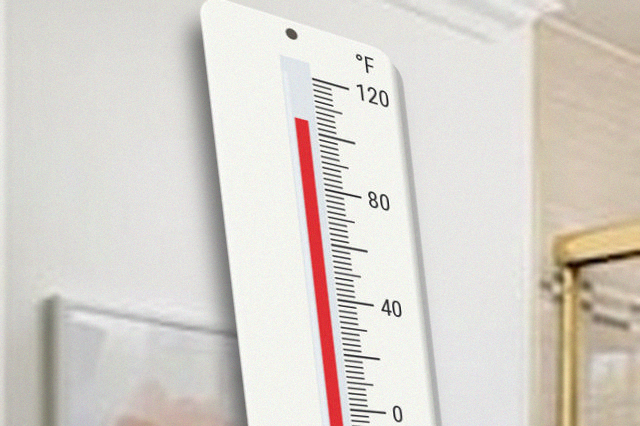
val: 104
